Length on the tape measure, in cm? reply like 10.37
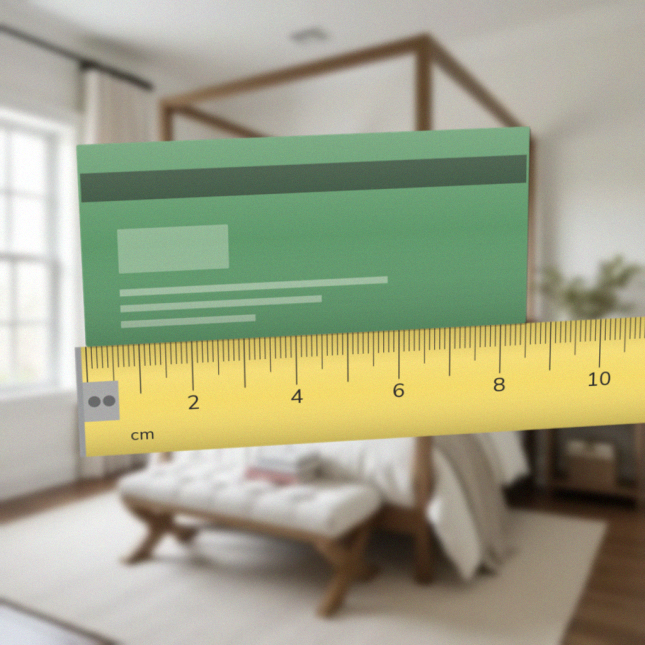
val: 8.5
